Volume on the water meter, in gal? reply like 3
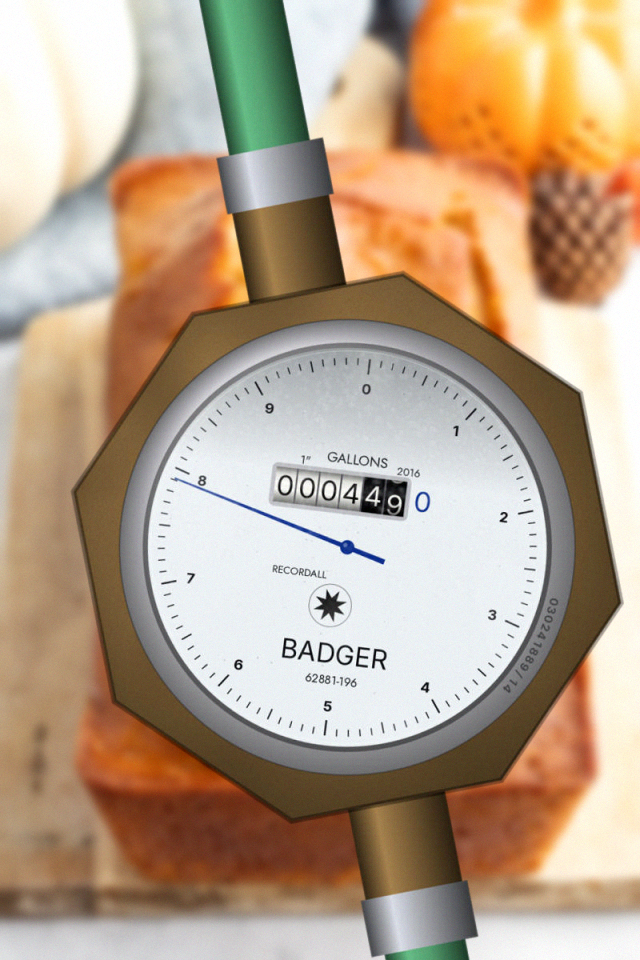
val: 4487.9
